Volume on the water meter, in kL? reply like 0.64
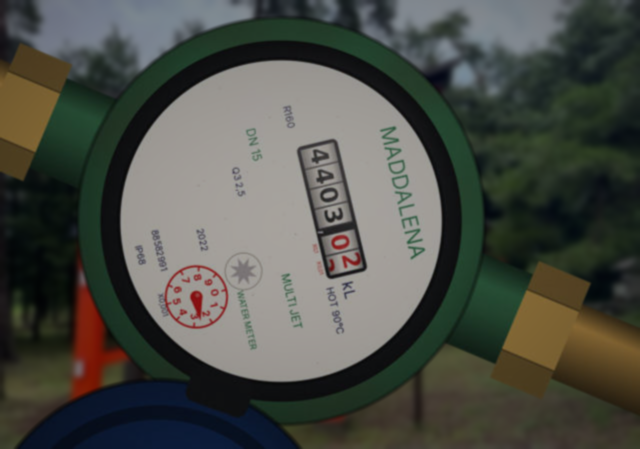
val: 4403.022
